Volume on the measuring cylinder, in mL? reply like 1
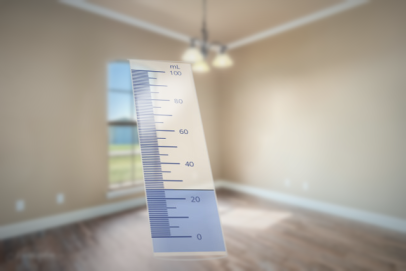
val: 25
